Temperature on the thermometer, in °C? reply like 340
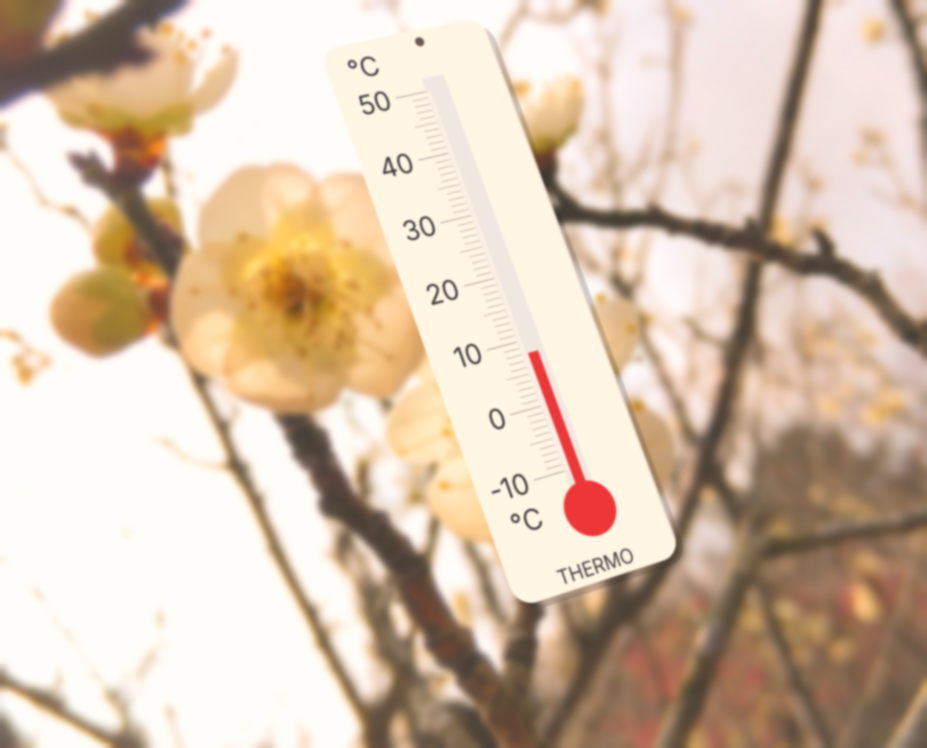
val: 8
